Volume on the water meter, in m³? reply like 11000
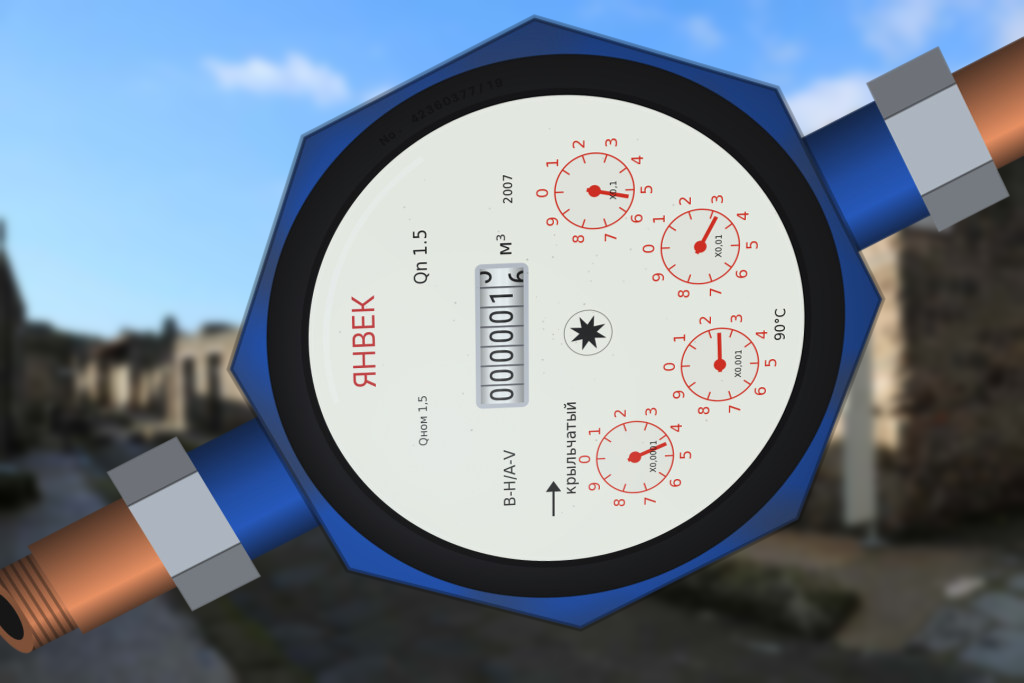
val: 15.5324
